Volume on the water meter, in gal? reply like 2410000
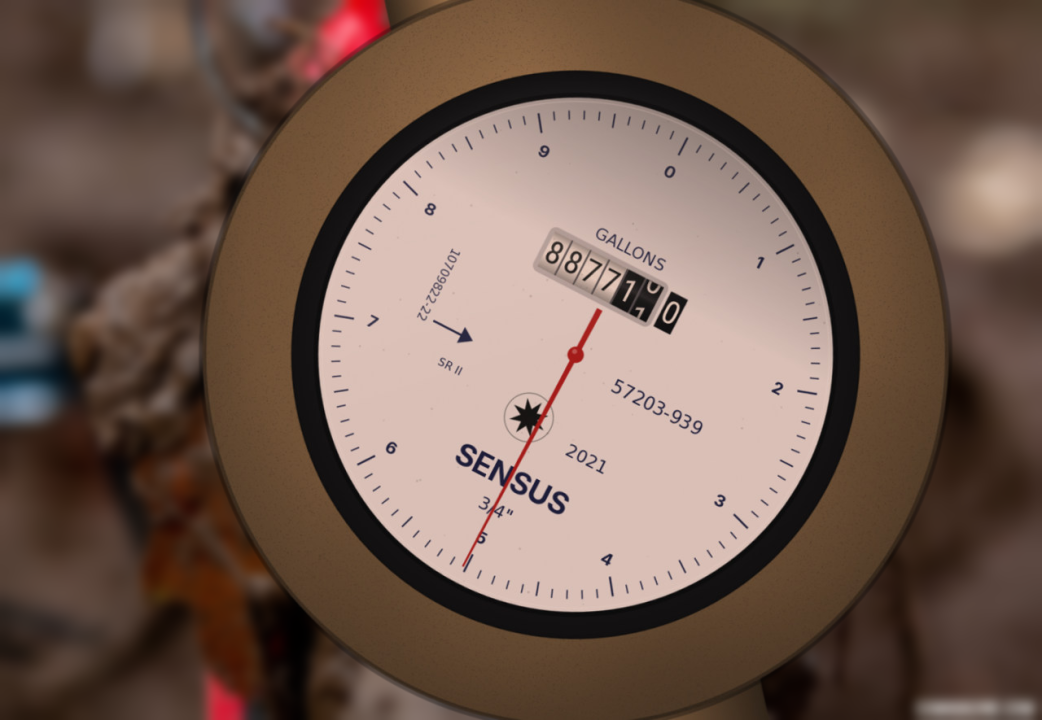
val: 8877105.0
